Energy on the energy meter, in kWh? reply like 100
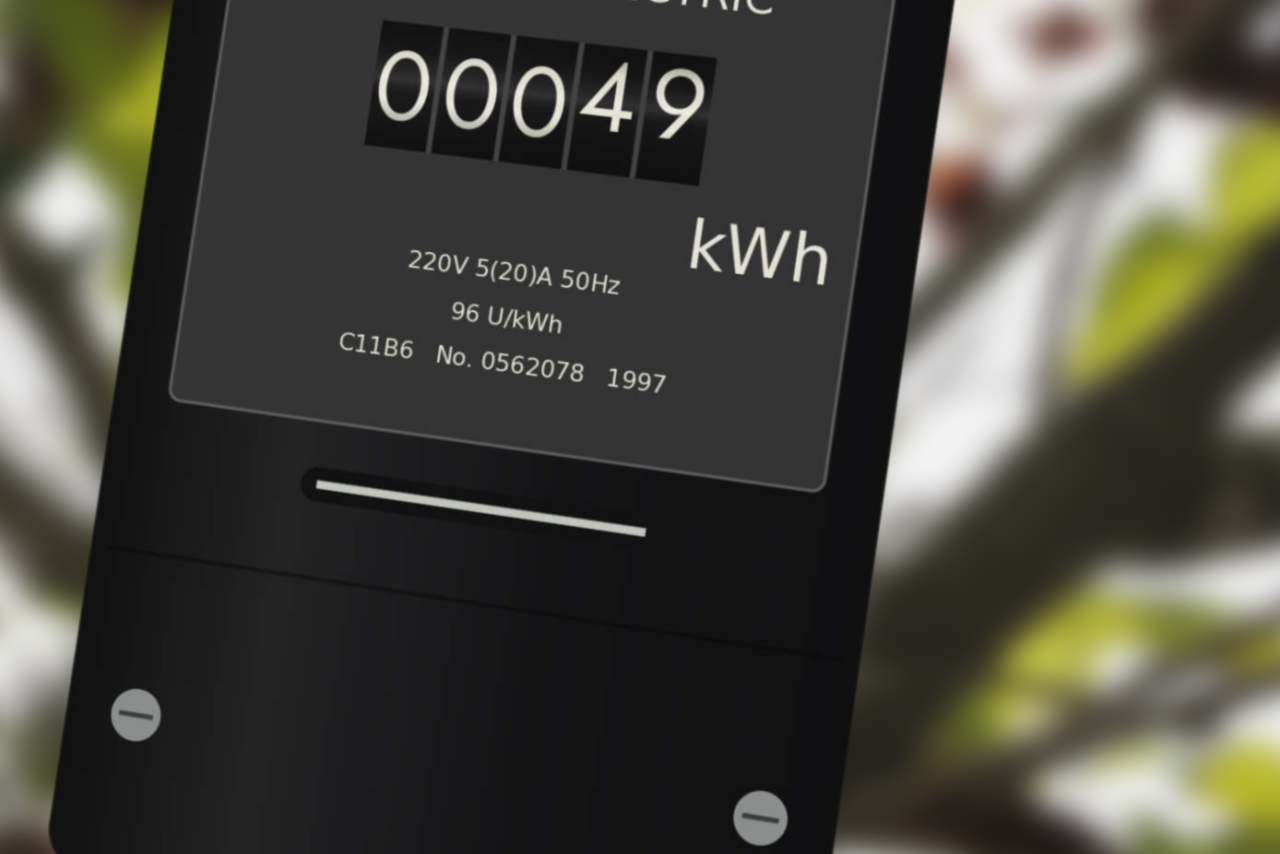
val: 49
